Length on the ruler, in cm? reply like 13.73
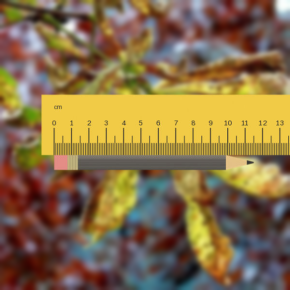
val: 11.5
